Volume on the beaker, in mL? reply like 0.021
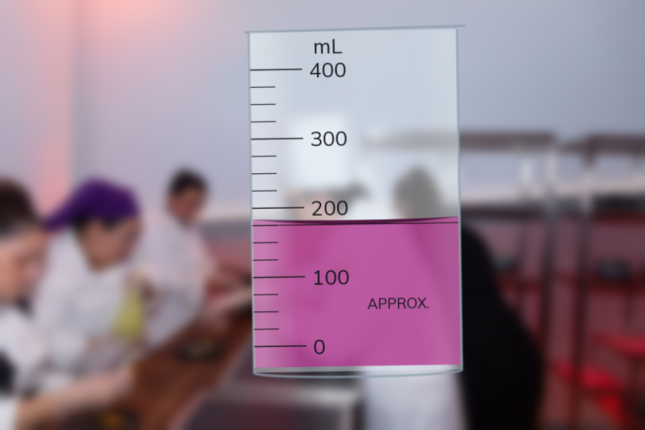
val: 175
